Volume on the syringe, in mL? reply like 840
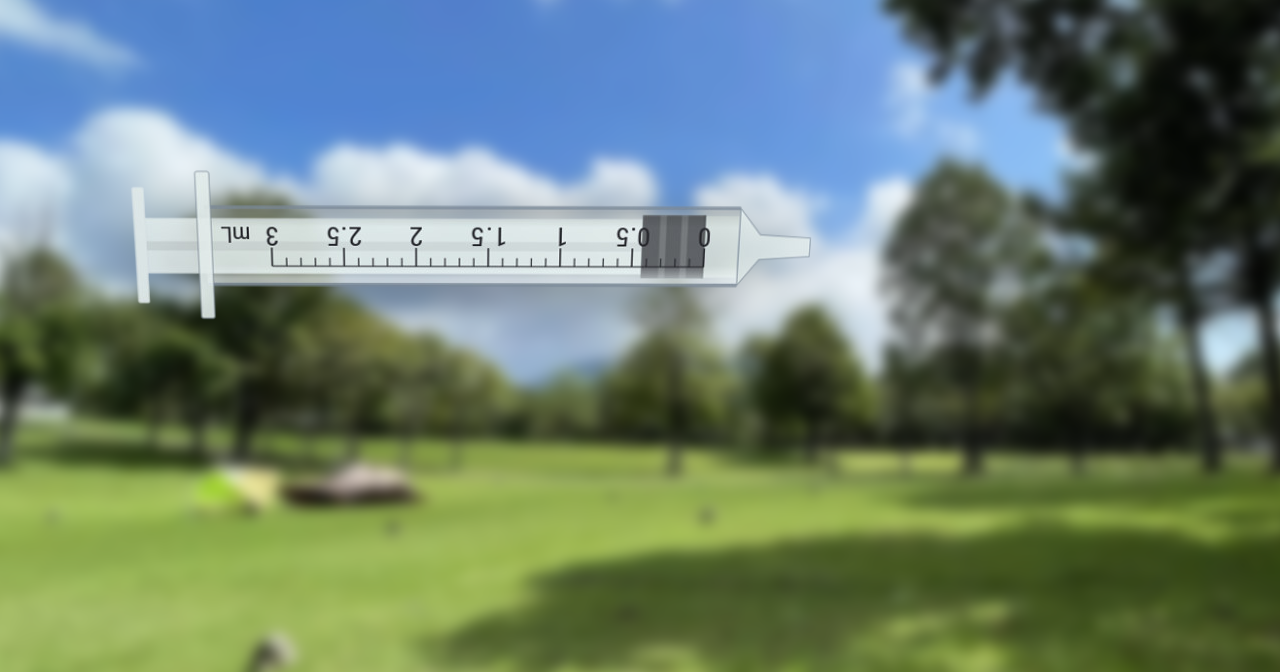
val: 0
